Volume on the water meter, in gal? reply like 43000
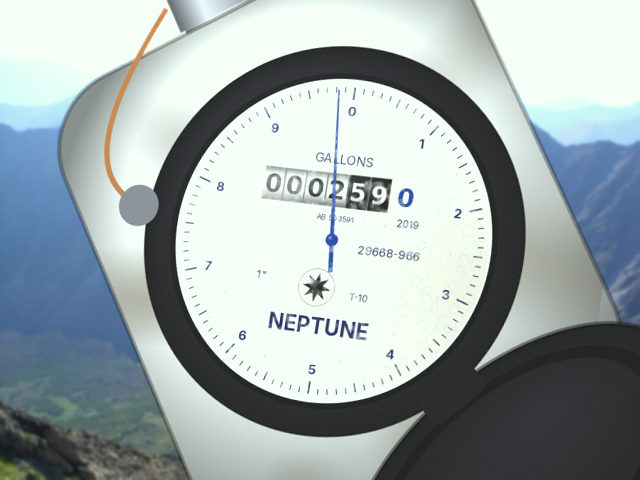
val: 2589.8
